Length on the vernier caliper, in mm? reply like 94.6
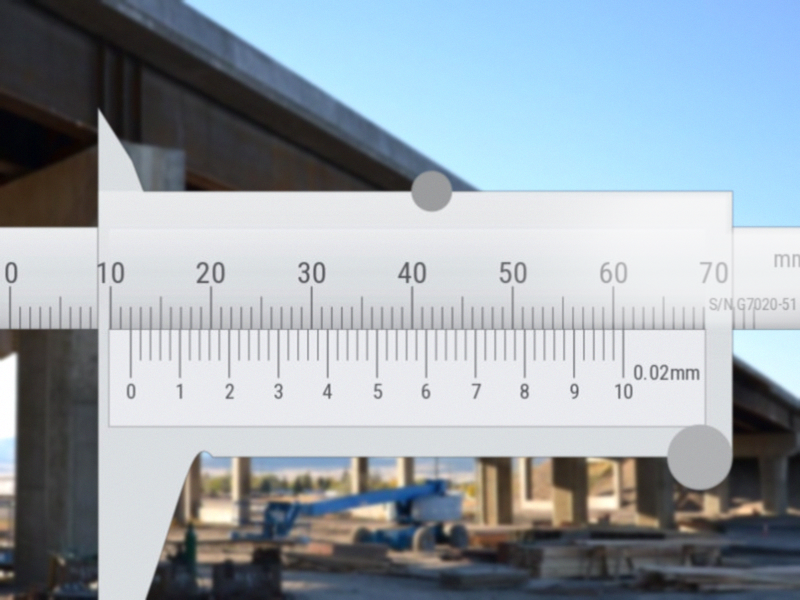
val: 12.0
